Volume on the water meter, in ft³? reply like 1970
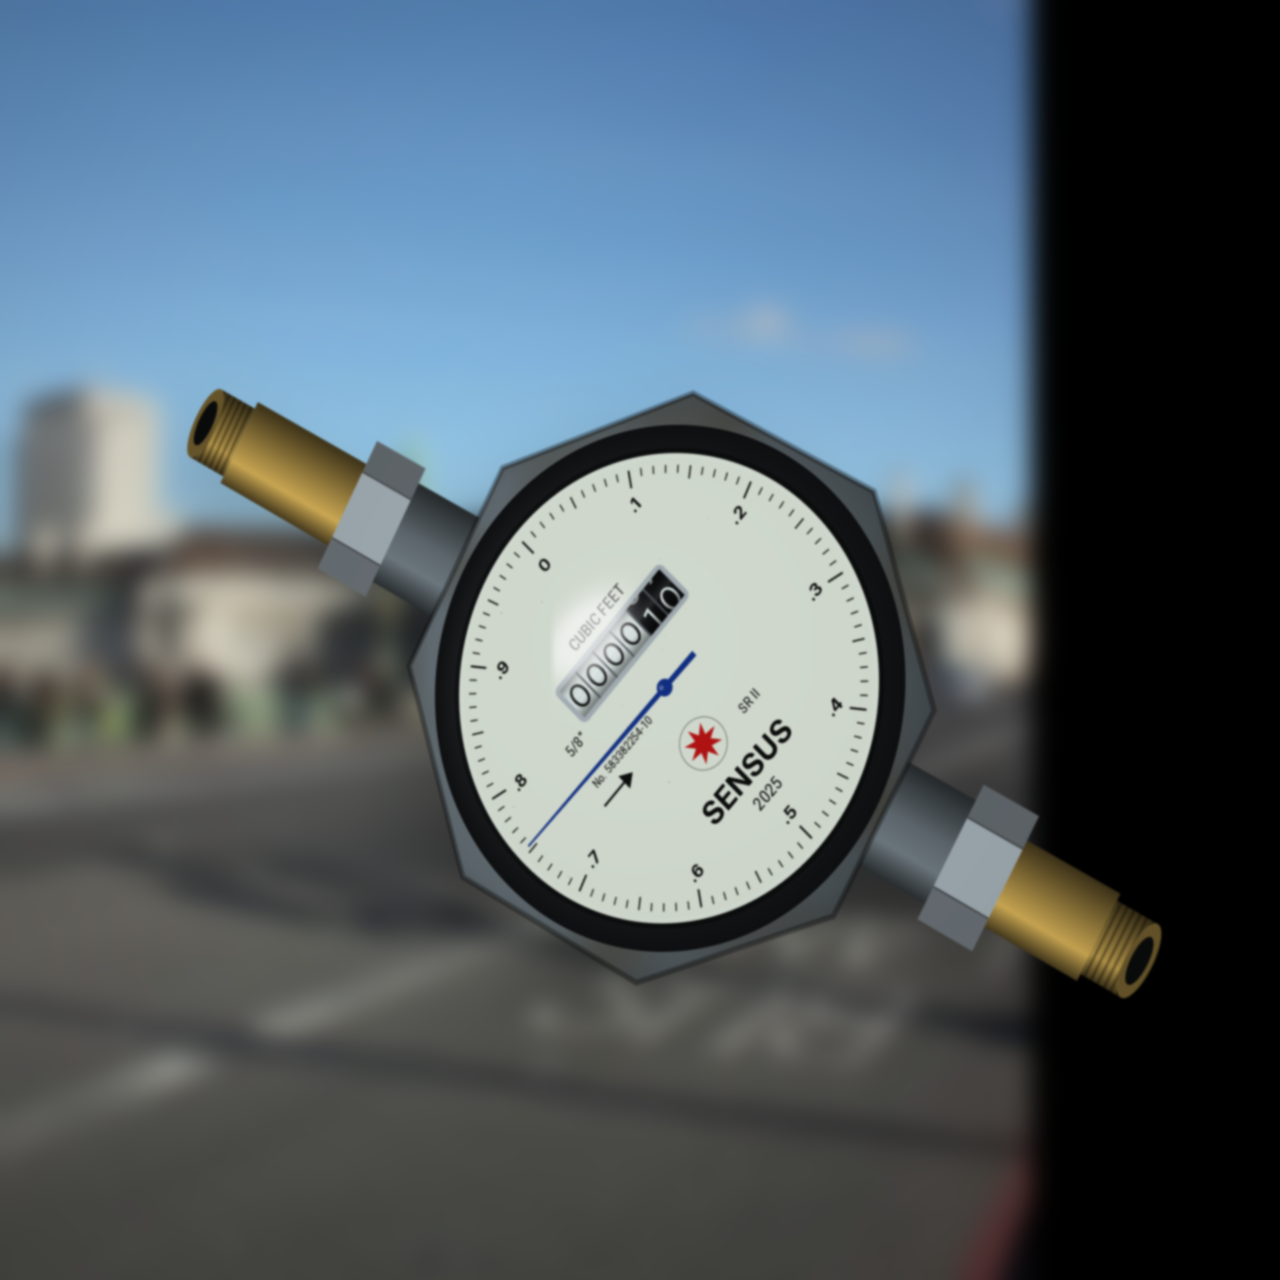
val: 9.75
